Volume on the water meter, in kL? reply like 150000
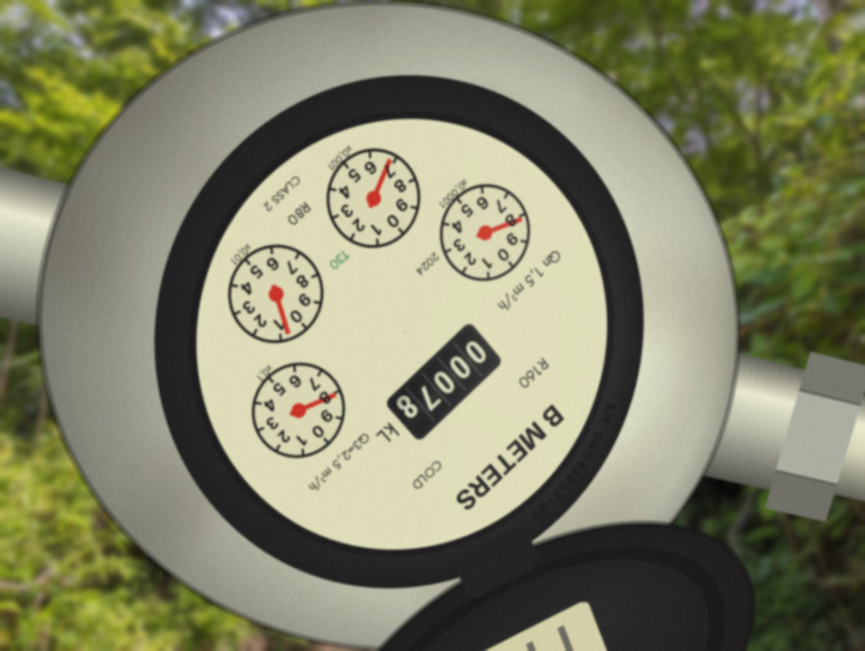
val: 77.8068
